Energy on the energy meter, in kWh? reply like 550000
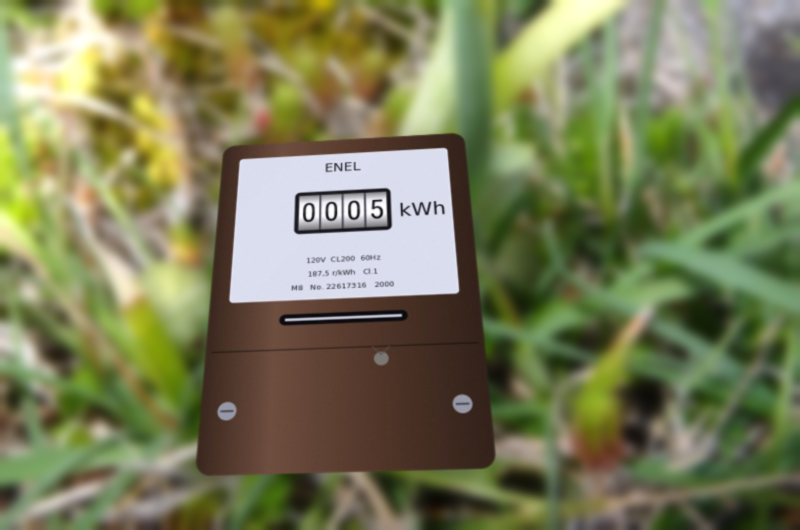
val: 5
